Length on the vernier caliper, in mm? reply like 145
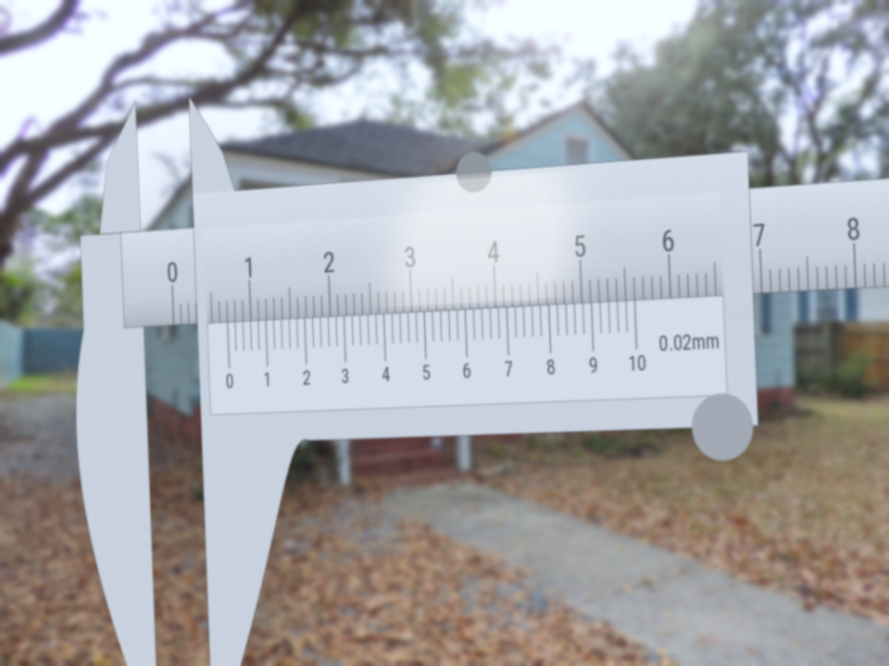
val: 7.0
